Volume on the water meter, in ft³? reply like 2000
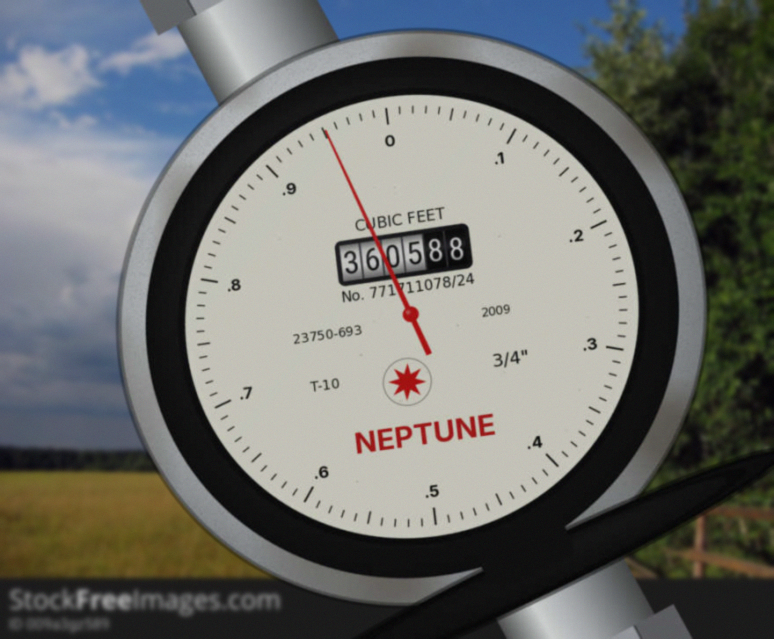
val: 360587.95
